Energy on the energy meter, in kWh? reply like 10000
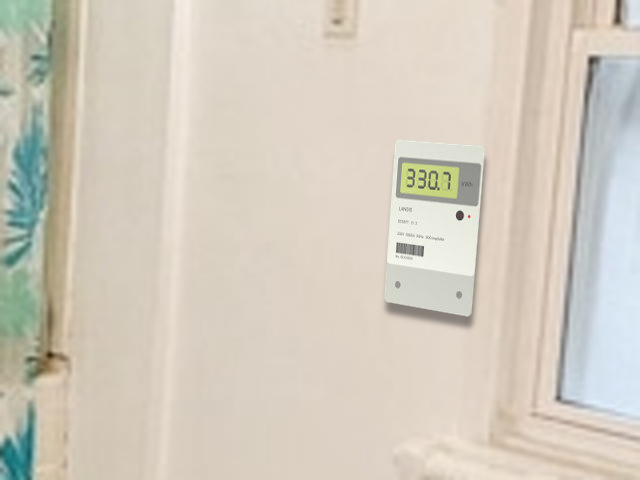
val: 330.7
